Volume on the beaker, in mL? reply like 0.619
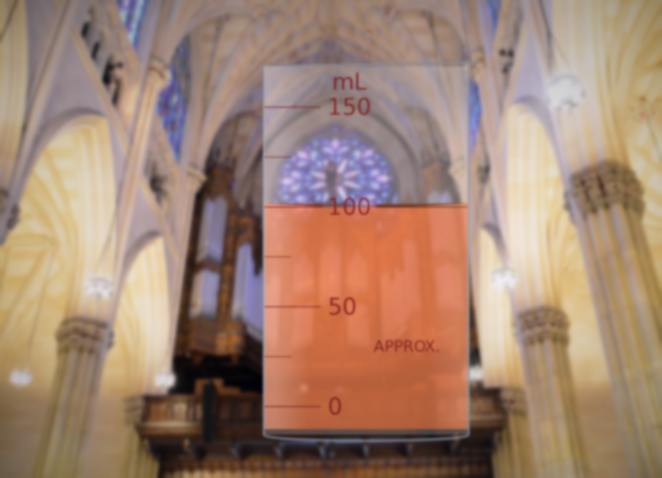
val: 100
